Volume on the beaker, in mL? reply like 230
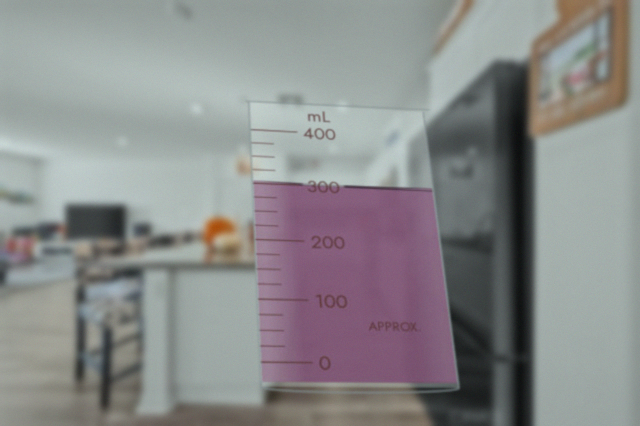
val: 300
